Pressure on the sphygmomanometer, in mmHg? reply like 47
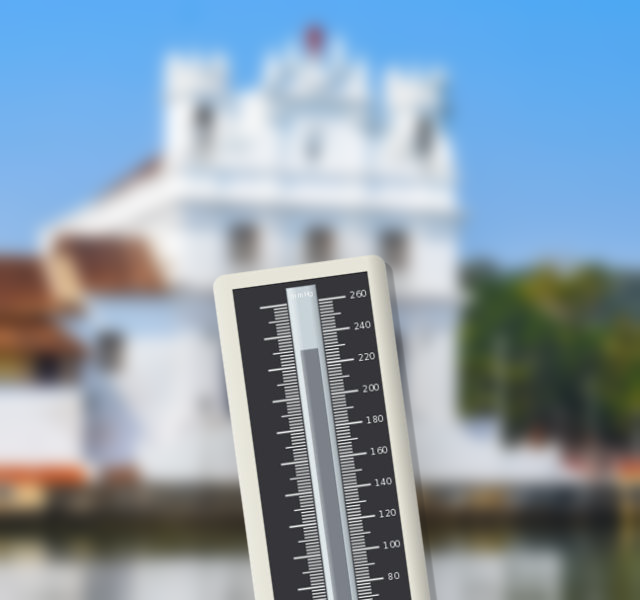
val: 230
